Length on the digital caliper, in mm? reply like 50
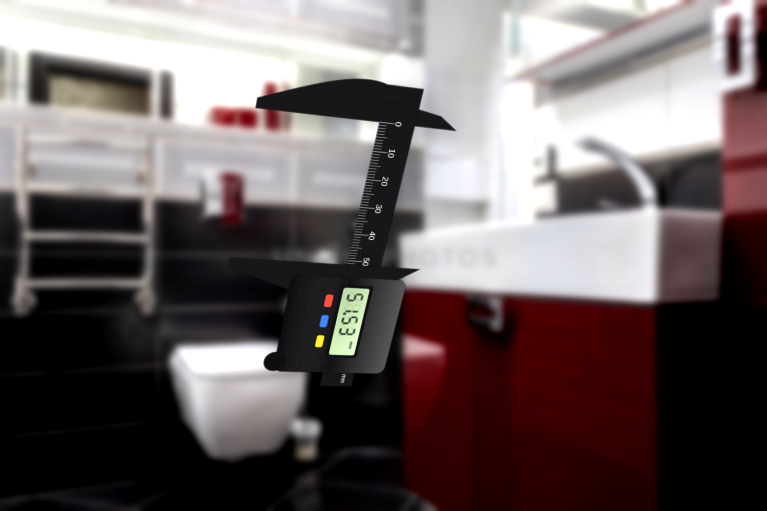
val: 51.53
